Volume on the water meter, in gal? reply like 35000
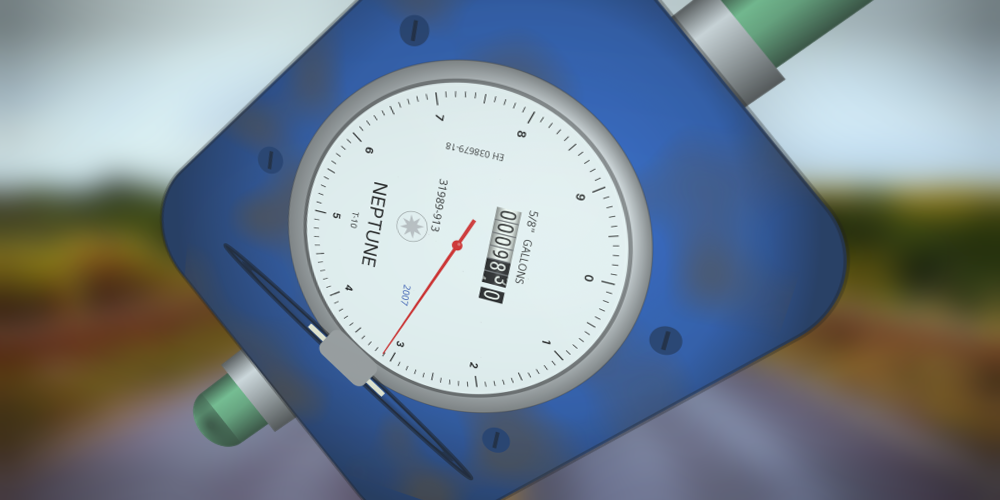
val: 9833.1
